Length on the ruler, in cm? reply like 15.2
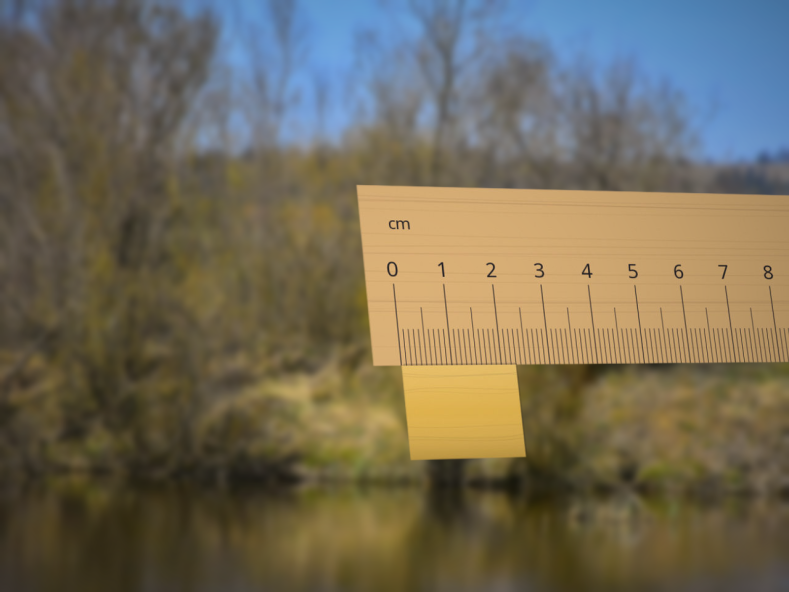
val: 2.3
